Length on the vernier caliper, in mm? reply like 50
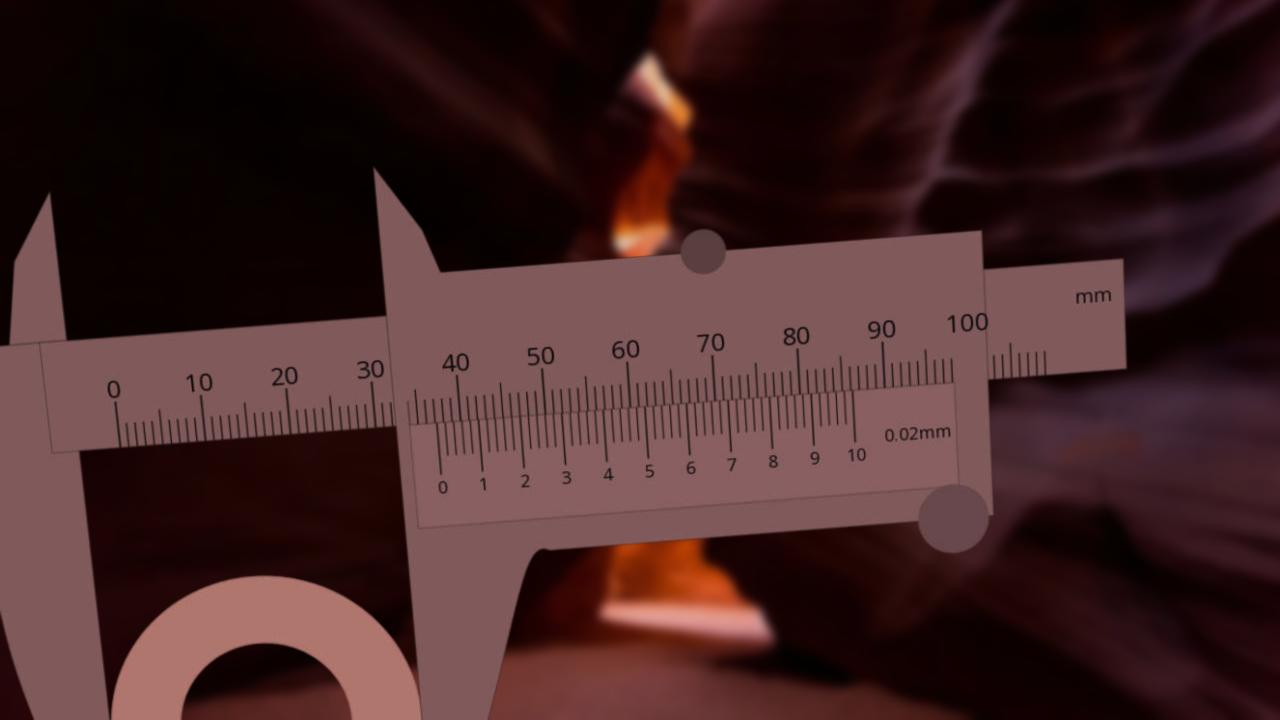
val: 37.2
